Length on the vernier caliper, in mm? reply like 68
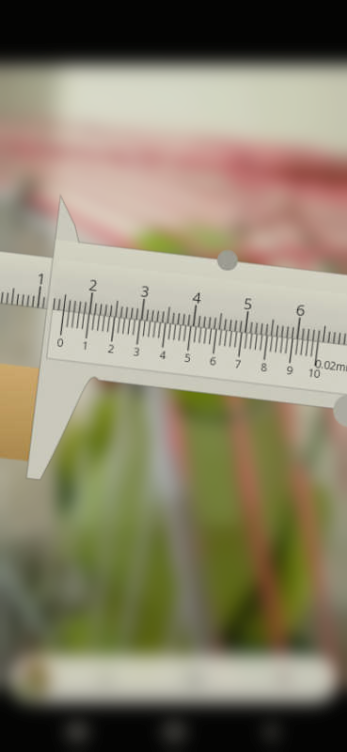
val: 15.0
